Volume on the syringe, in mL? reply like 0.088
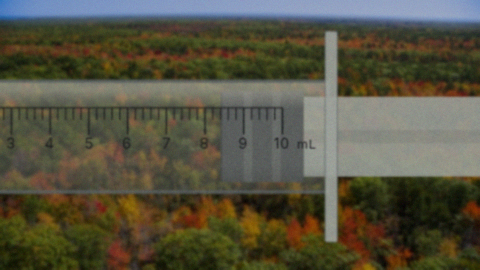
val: 8.4
